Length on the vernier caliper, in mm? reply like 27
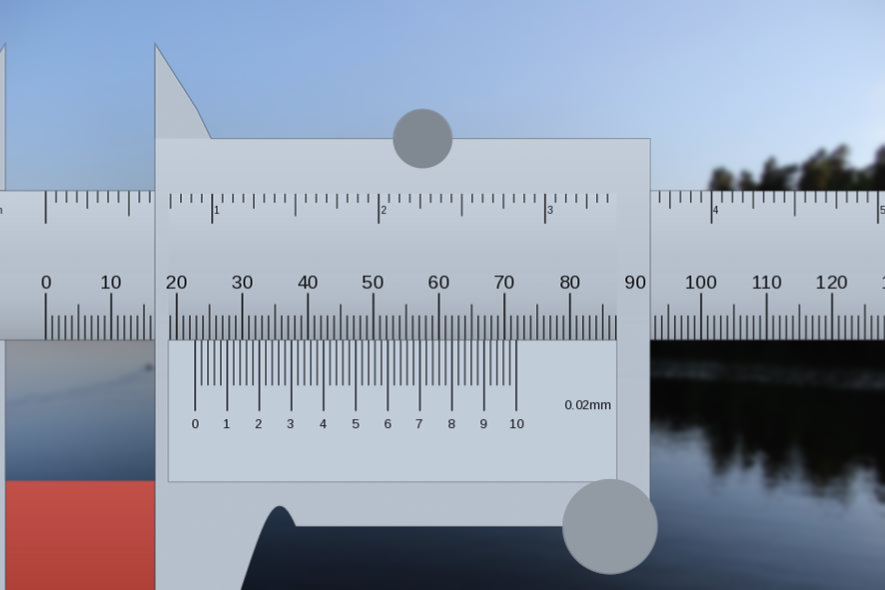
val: 22.8
